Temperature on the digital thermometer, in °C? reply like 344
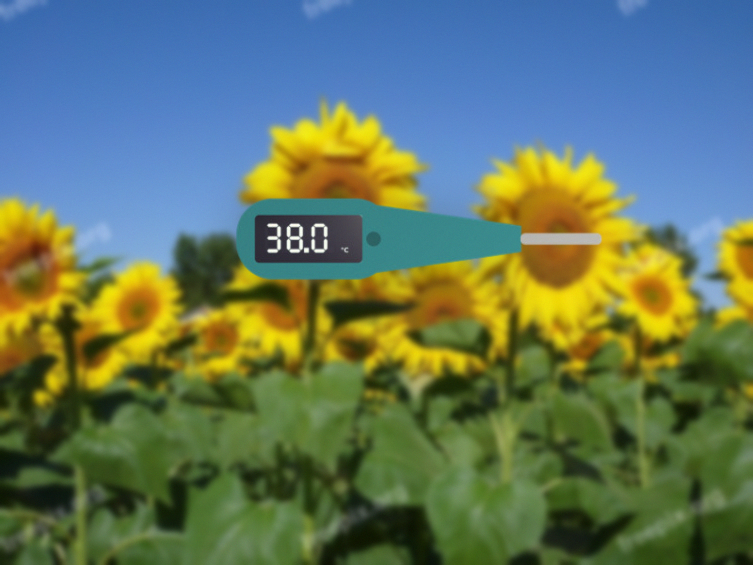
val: 38.0
